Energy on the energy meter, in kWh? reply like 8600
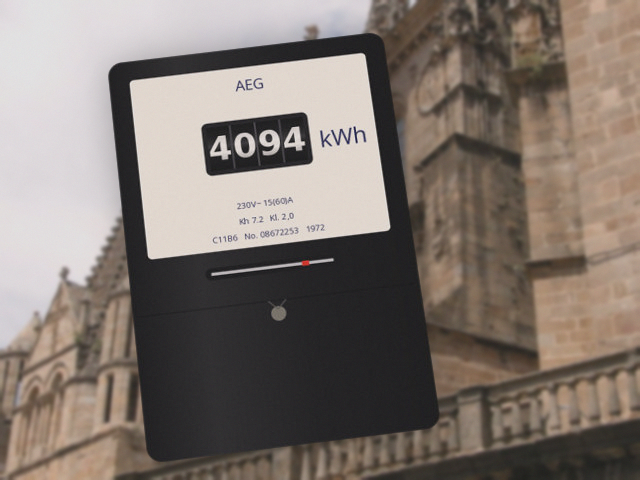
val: 4094
